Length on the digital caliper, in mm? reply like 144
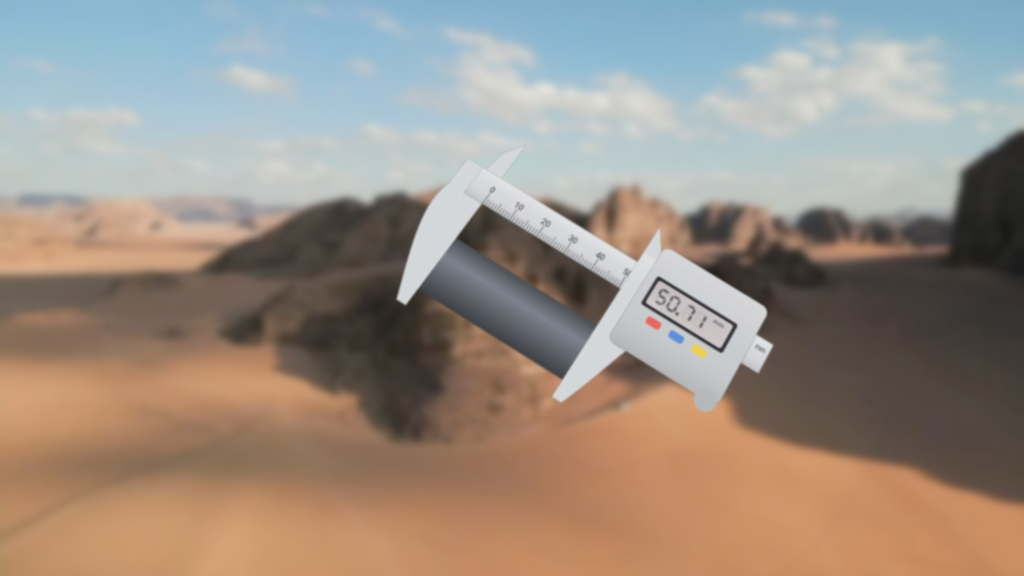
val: 50.71
